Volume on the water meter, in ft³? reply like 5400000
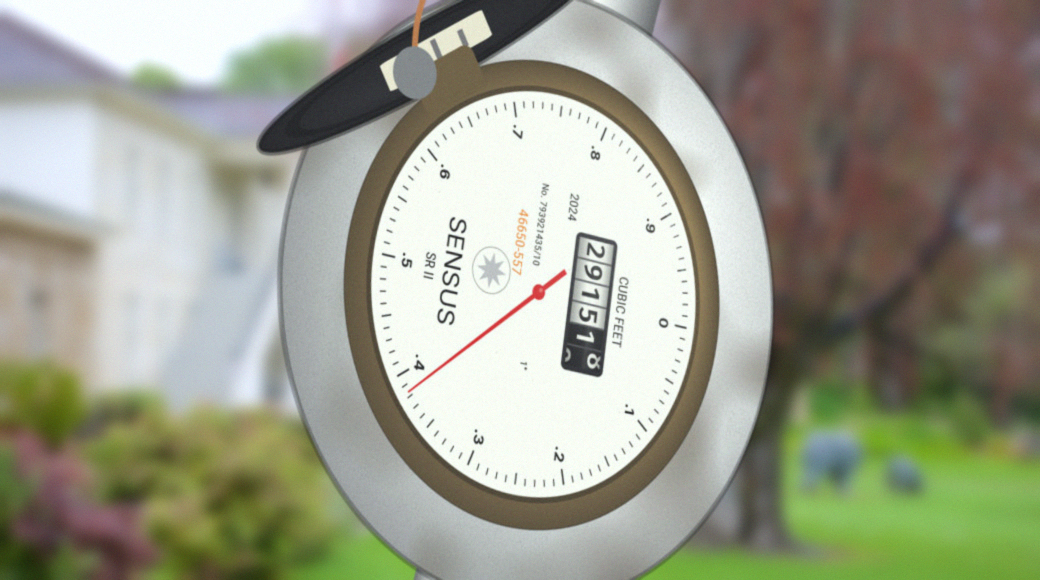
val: 291518.38
